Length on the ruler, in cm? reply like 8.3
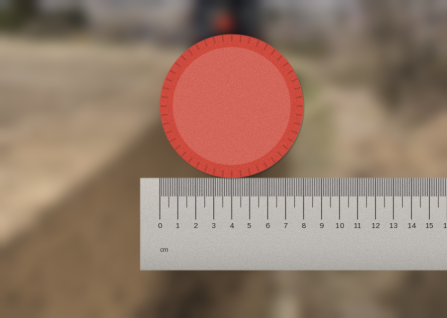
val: 8
